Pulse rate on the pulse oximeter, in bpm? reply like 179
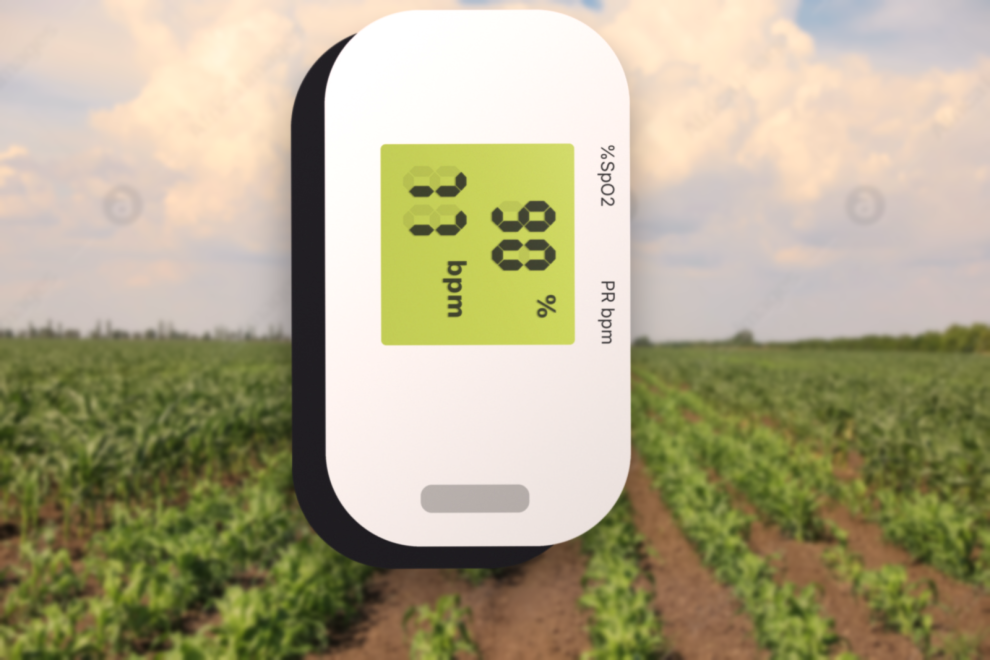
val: 77
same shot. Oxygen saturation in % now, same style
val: 90
